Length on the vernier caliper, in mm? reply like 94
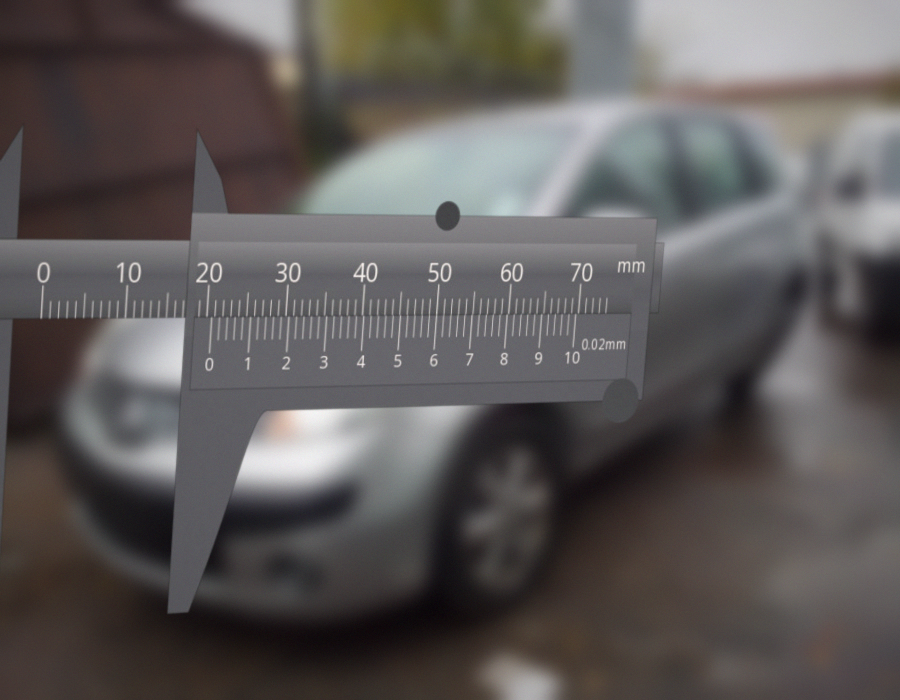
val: 20.6
